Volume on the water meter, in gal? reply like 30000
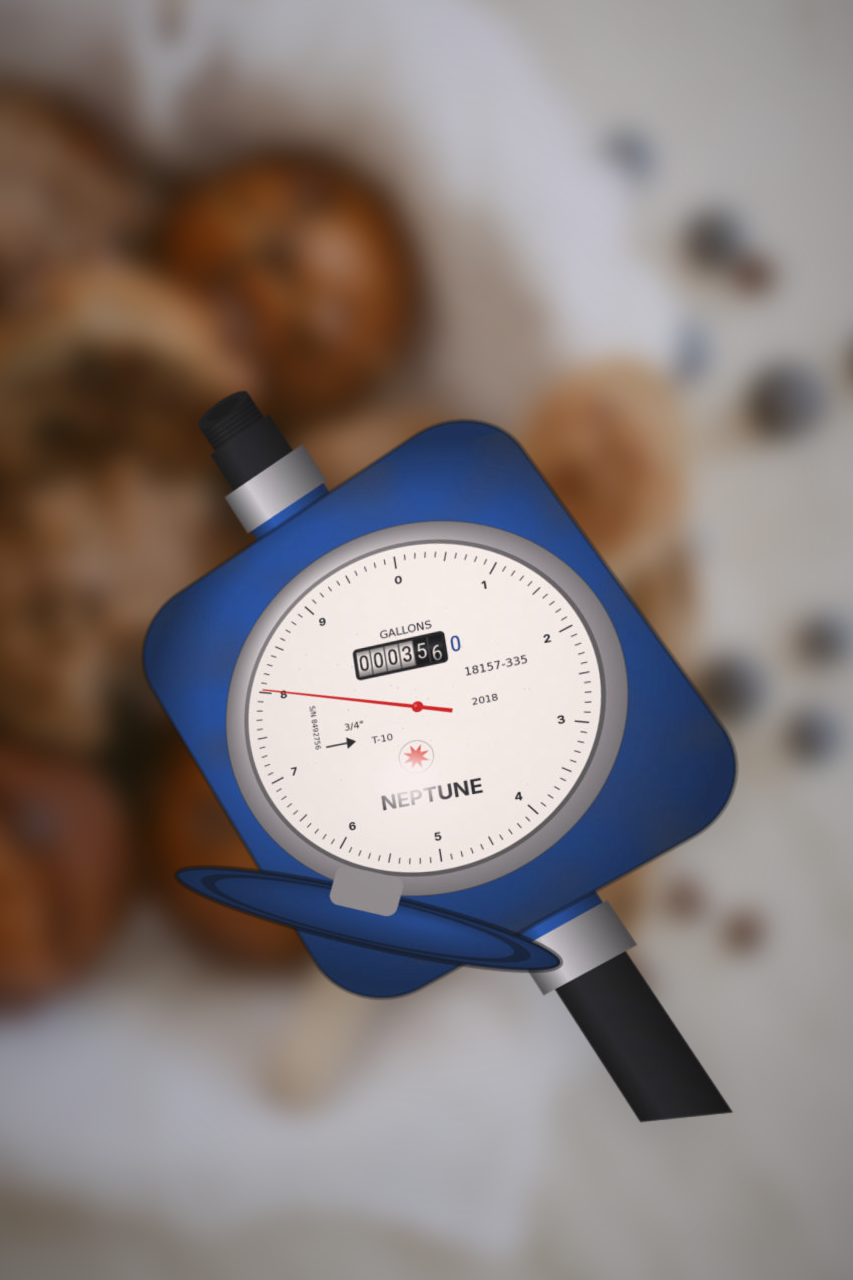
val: 3558.0
